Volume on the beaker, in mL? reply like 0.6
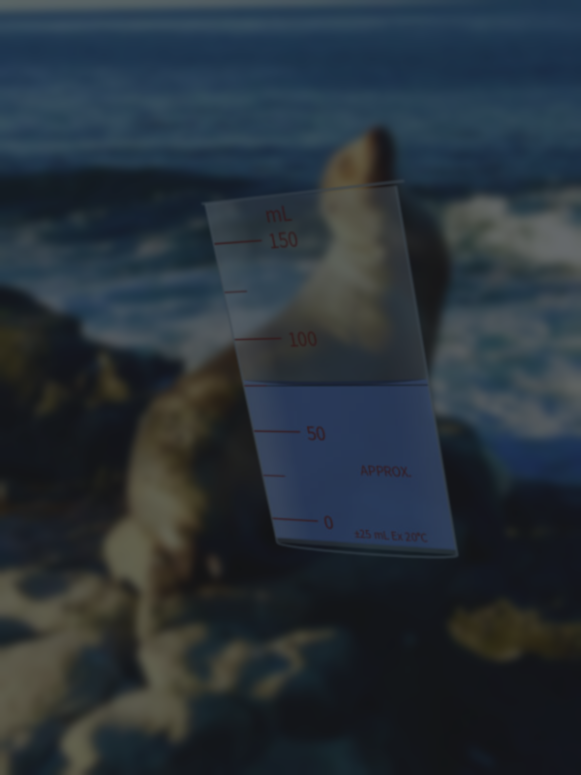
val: 75
